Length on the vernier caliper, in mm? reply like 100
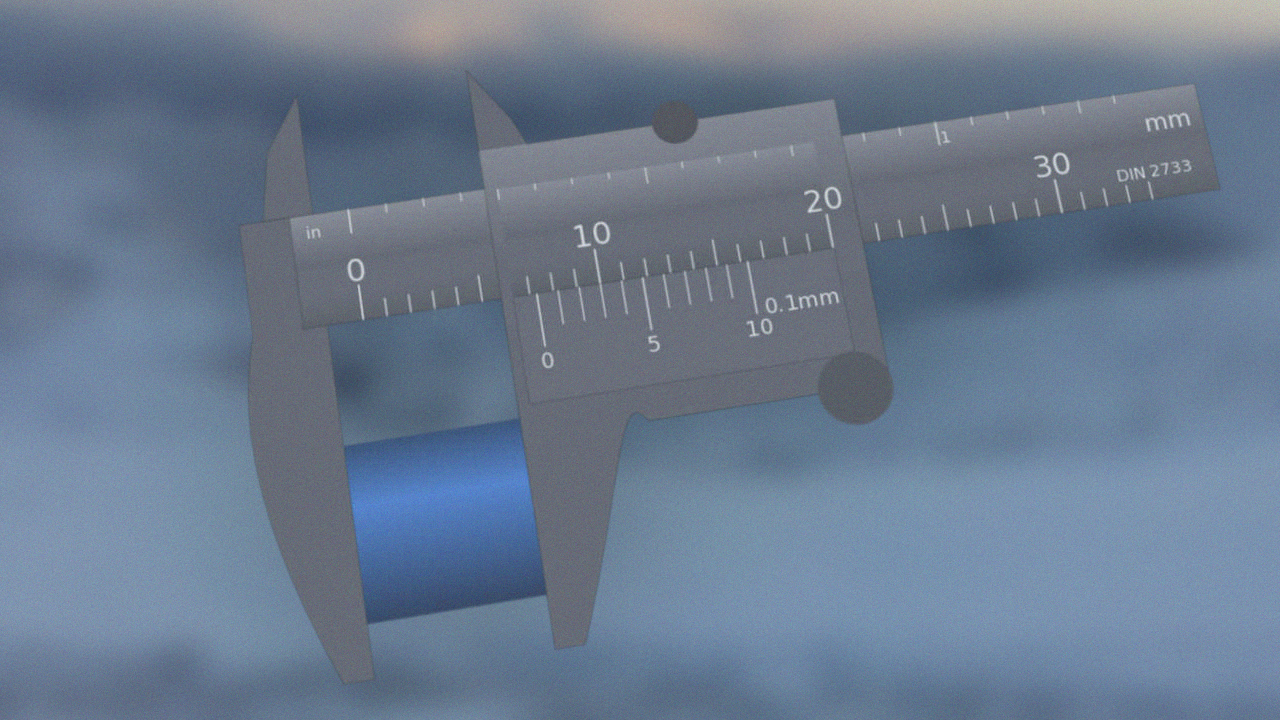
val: 7.3
